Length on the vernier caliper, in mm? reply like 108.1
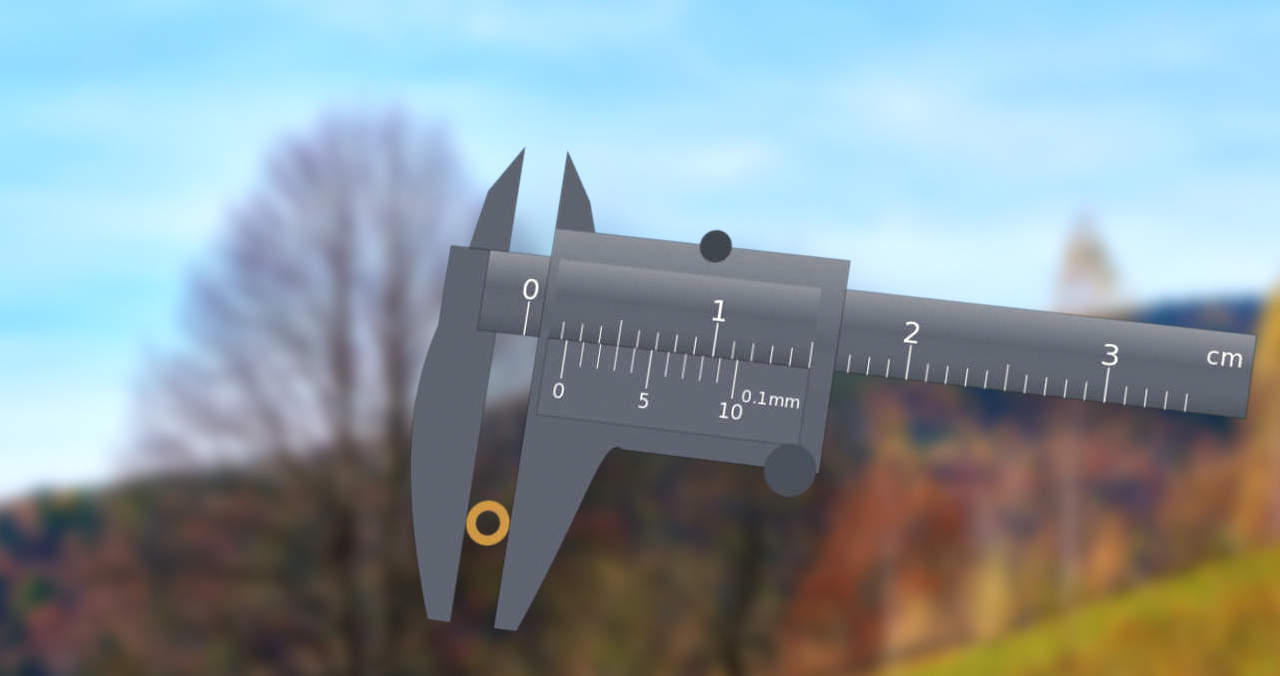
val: 2.3
